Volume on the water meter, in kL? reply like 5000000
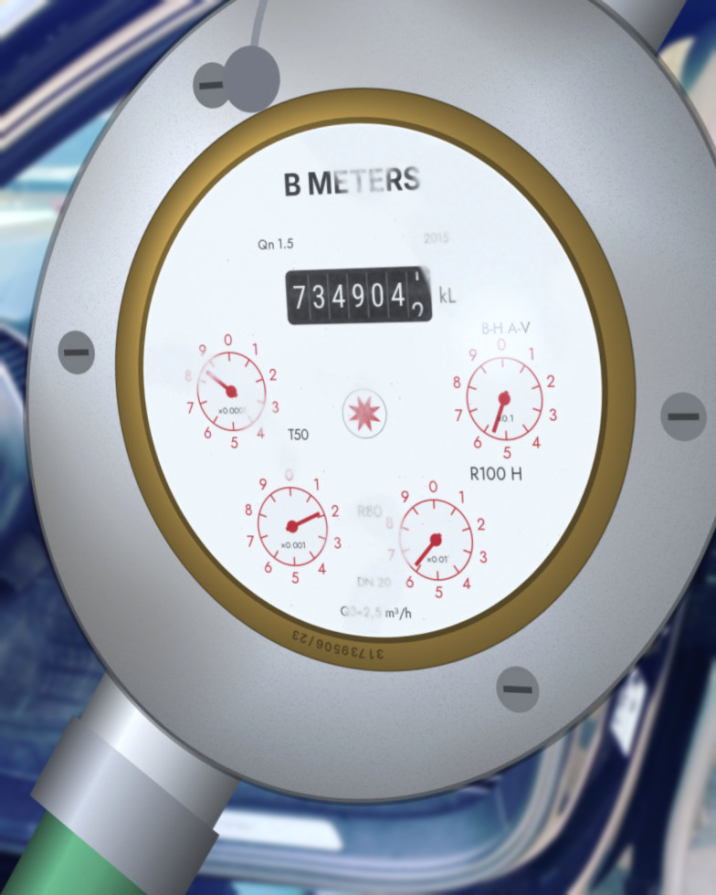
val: 7349041.5618
